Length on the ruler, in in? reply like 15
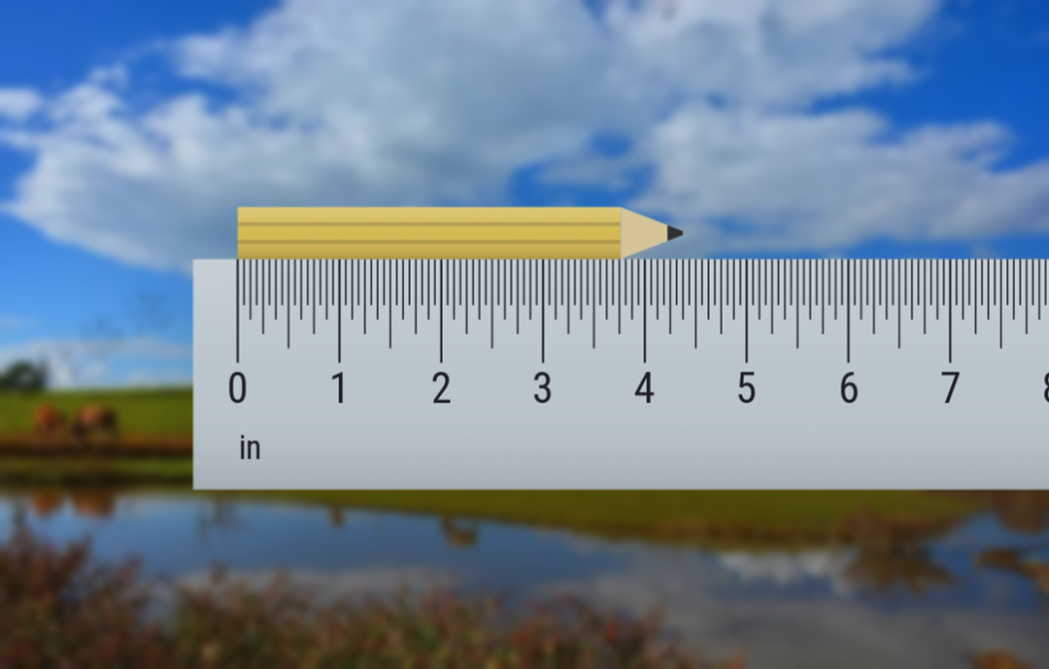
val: 4.375
